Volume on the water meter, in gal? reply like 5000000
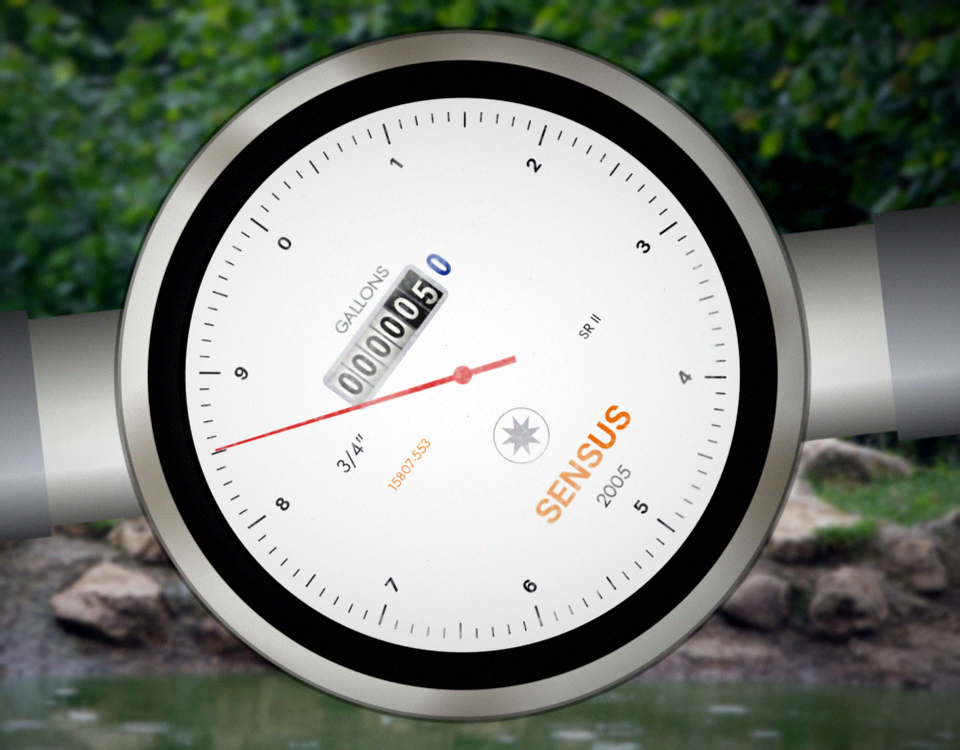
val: 48.5
